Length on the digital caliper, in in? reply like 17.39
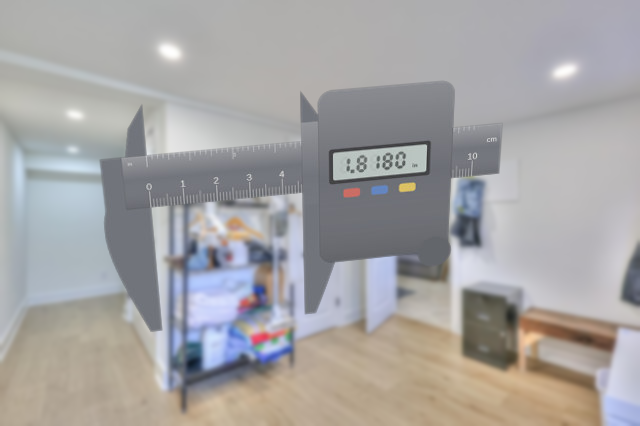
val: 1.8180
